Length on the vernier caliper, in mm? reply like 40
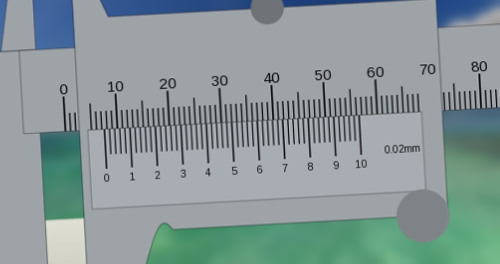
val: 7.5
